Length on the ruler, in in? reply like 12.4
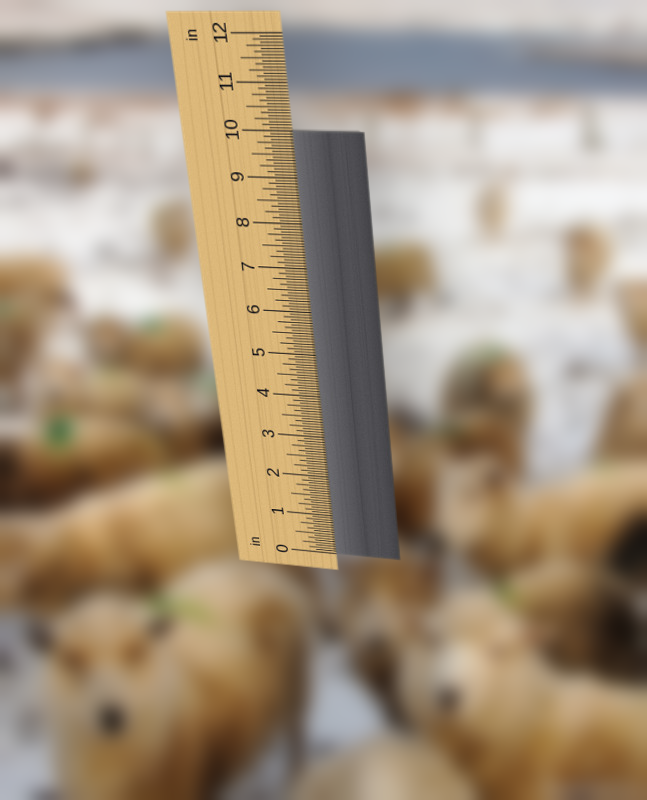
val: 10
